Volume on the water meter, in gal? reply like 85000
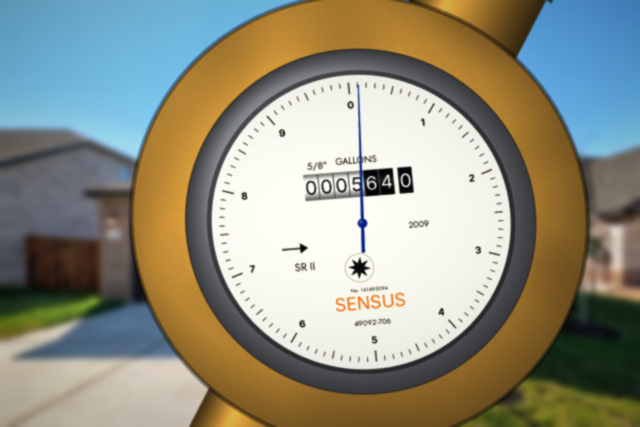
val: 5640.1
